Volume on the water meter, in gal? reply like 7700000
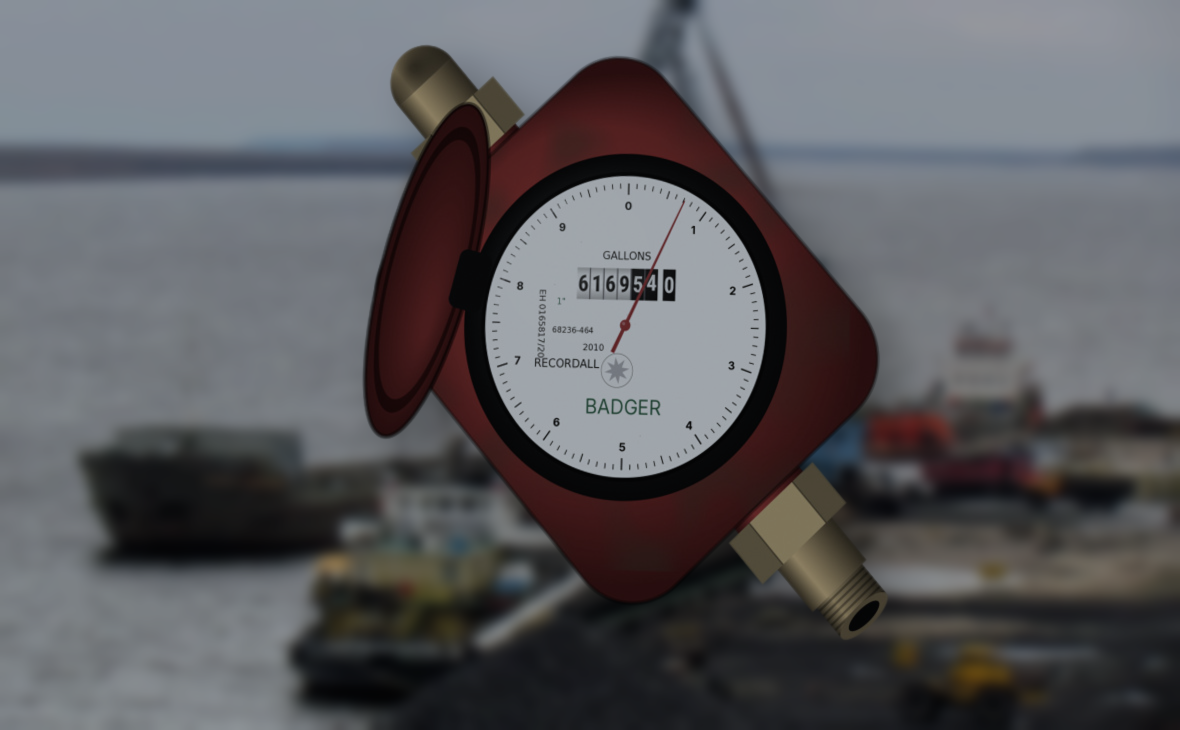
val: 6169540.7
